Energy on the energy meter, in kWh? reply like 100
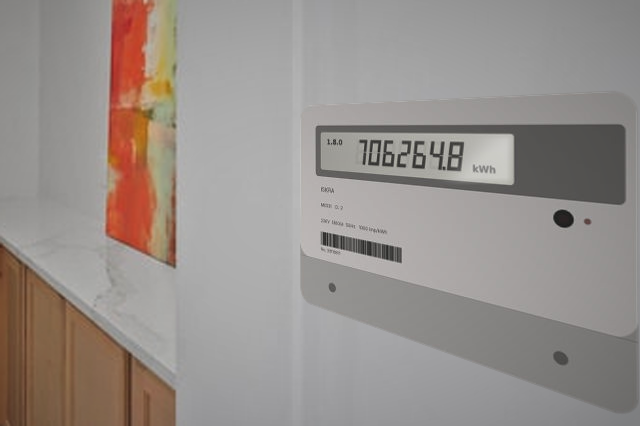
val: 706264.8
